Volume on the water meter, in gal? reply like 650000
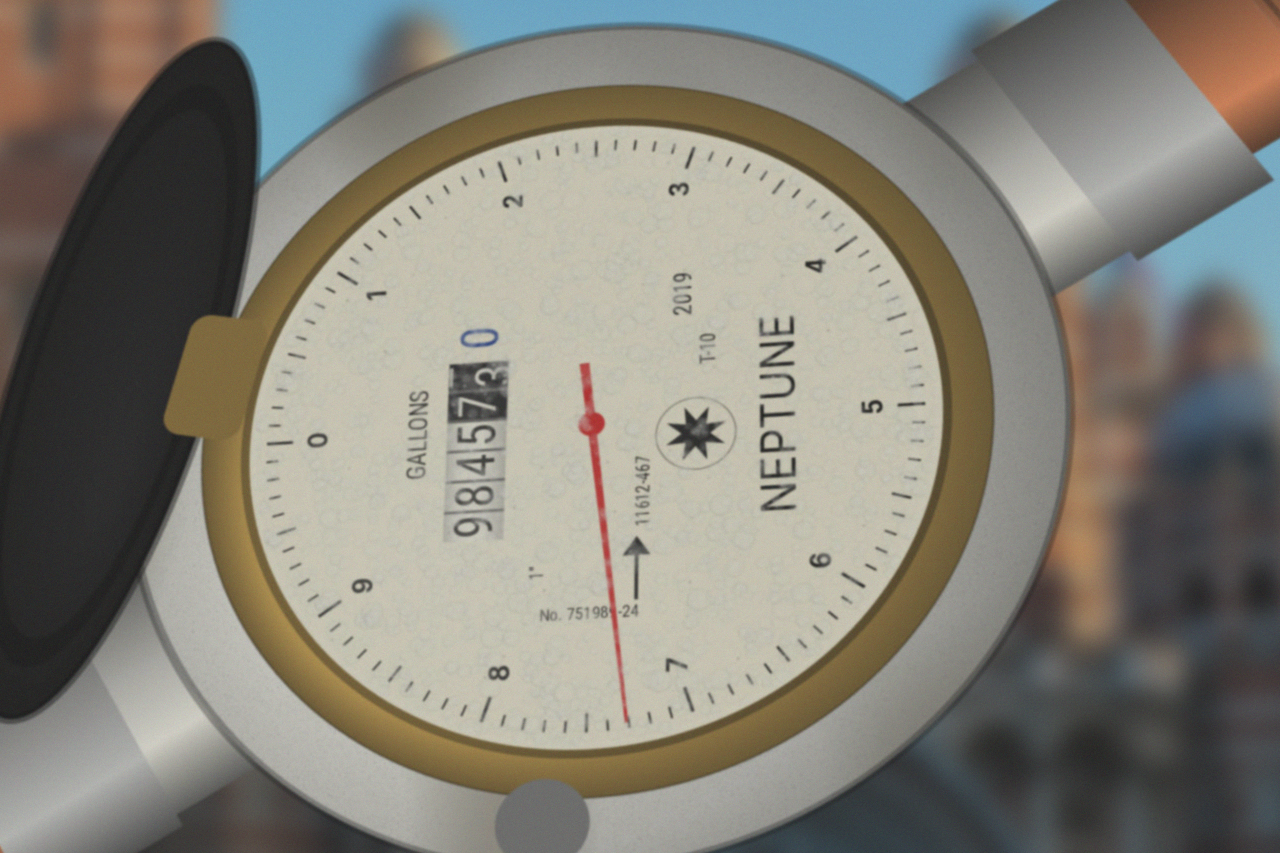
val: 9845727.3
